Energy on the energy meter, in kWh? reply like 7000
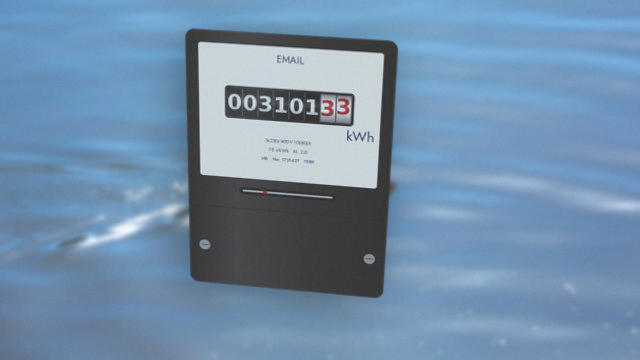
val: 3101.33
